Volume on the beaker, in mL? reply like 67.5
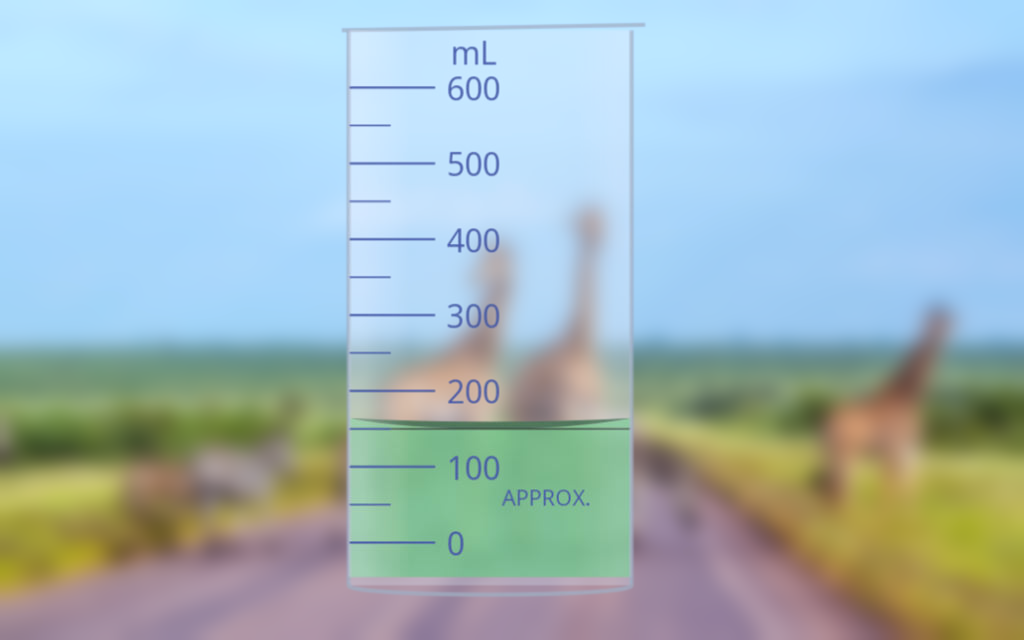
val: 150
